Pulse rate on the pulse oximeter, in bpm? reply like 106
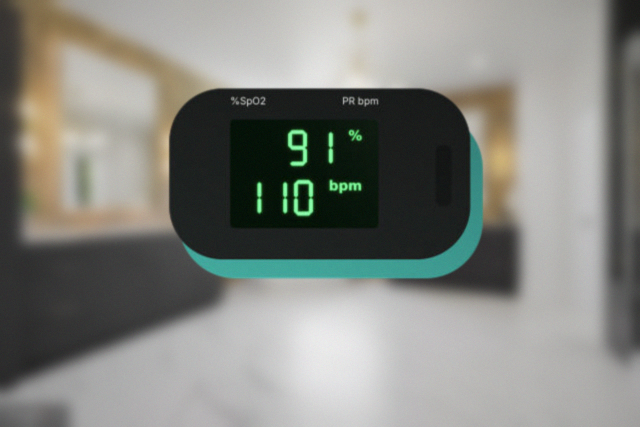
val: 110
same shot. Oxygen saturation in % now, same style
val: 91
